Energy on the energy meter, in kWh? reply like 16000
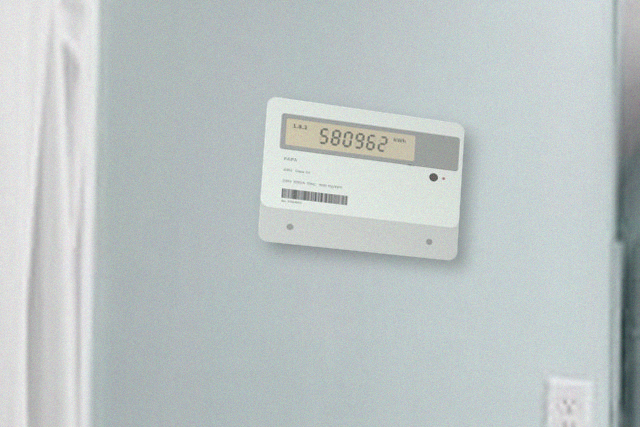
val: 580962
